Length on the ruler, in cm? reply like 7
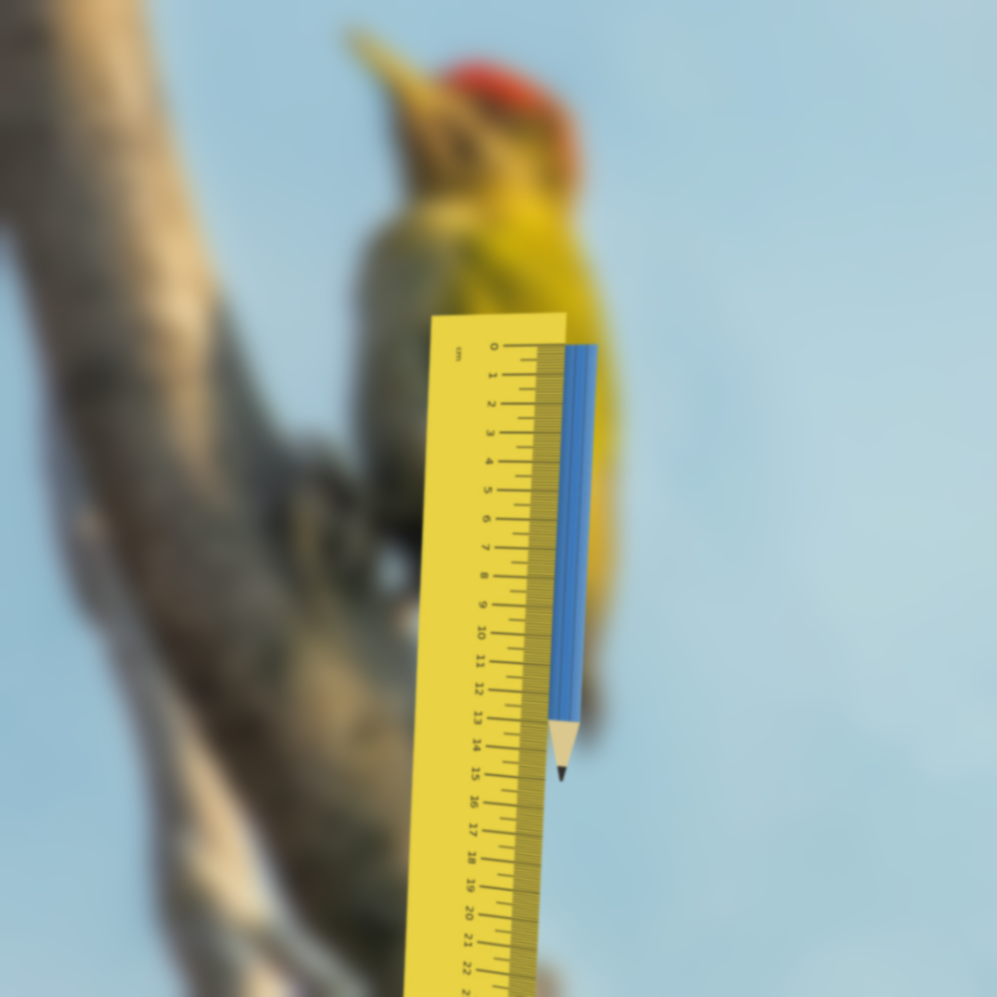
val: 15
